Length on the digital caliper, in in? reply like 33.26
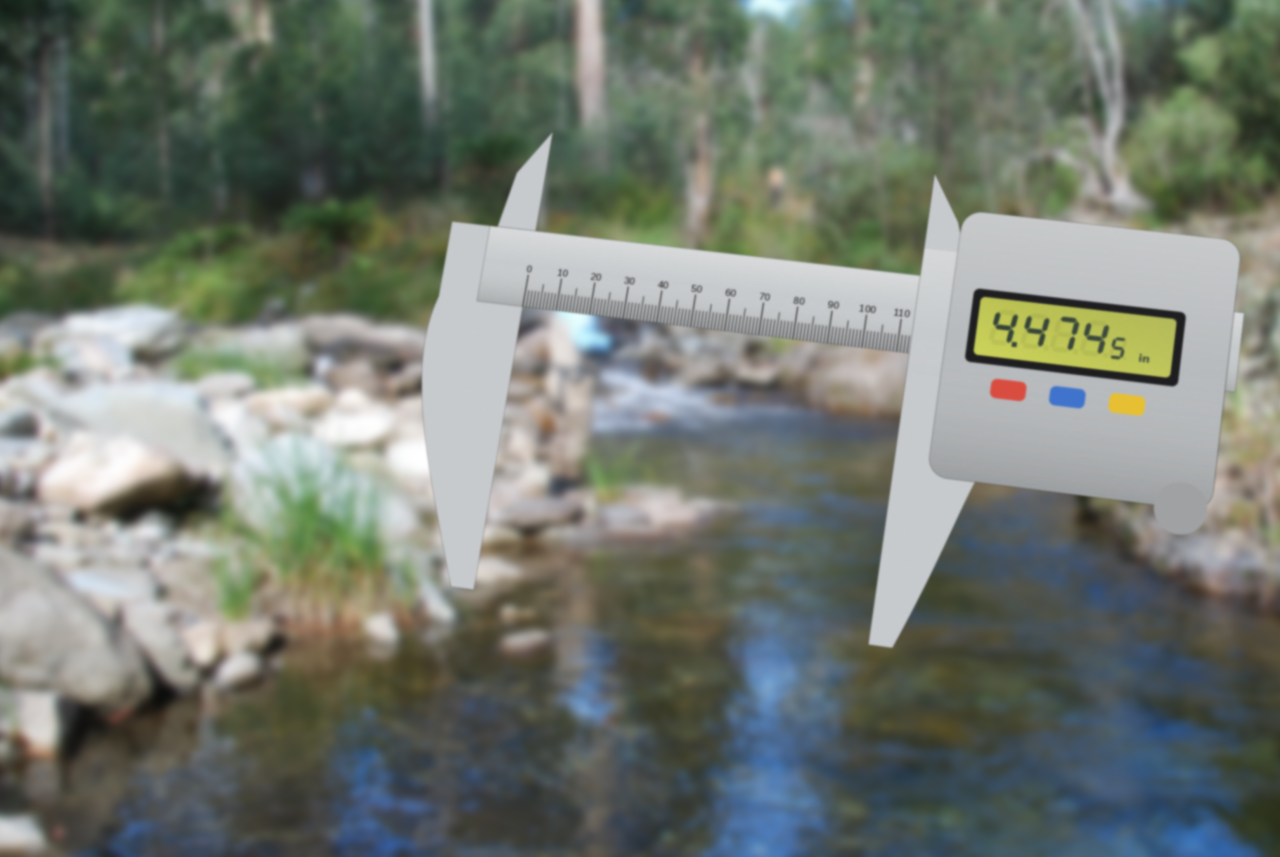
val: 4.4745
